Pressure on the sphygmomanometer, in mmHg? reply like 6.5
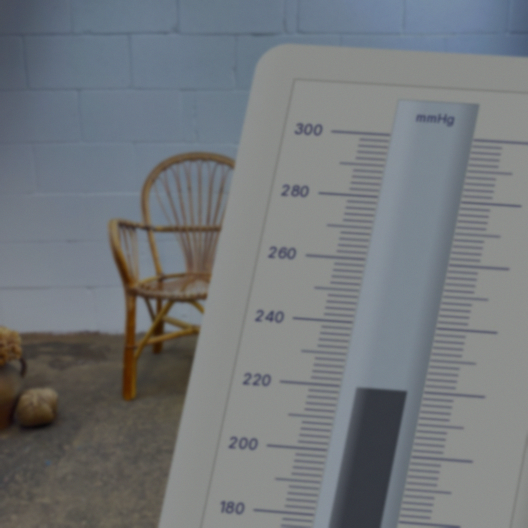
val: 220
